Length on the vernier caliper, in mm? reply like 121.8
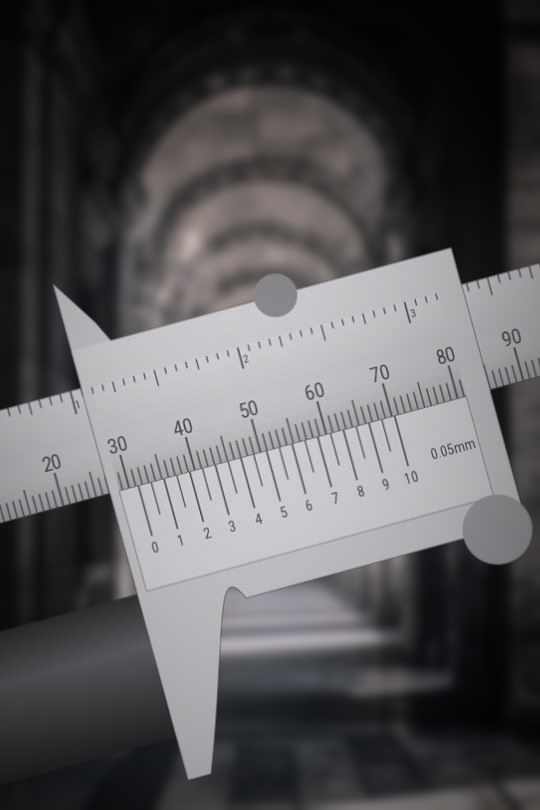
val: 31.4
